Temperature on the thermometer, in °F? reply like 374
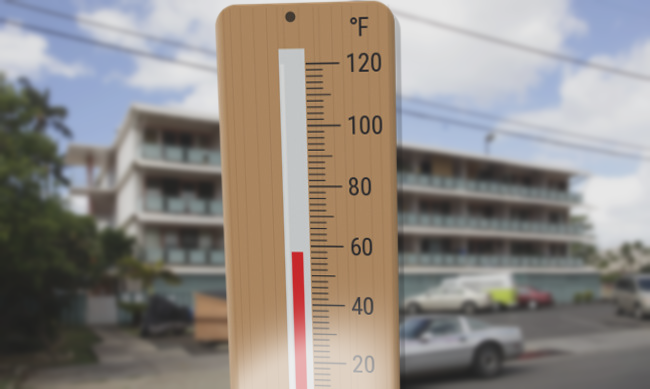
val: 58
